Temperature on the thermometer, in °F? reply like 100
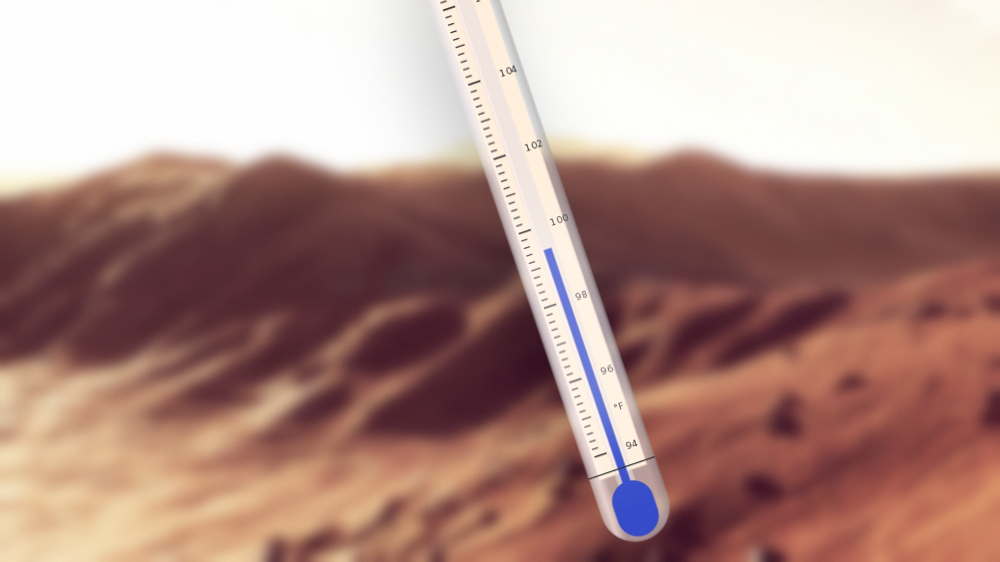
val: 99.4
